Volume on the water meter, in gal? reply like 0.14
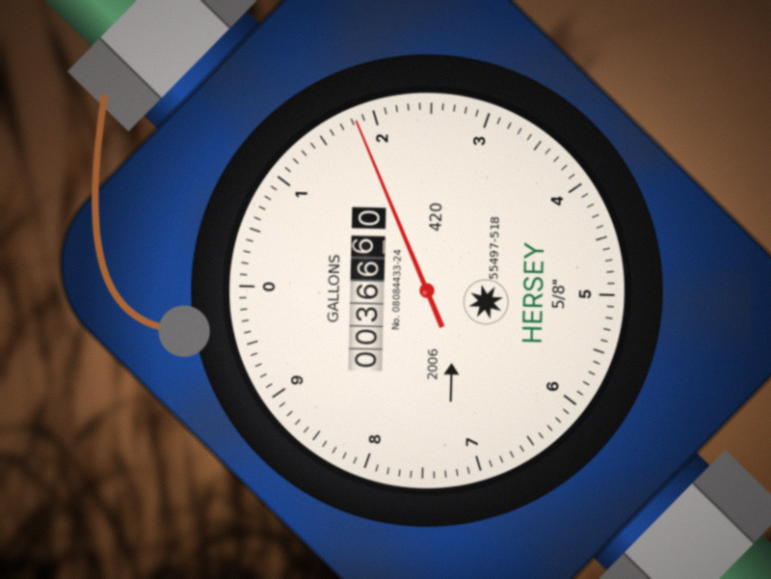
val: 36661.8
